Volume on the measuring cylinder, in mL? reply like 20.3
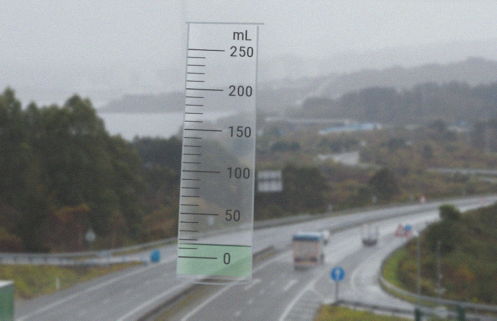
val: 15
